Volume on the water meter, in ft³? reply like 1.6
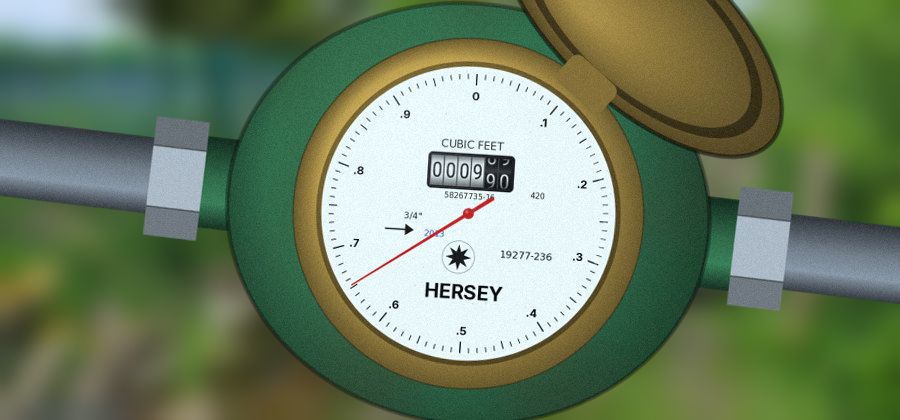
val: 989.65
